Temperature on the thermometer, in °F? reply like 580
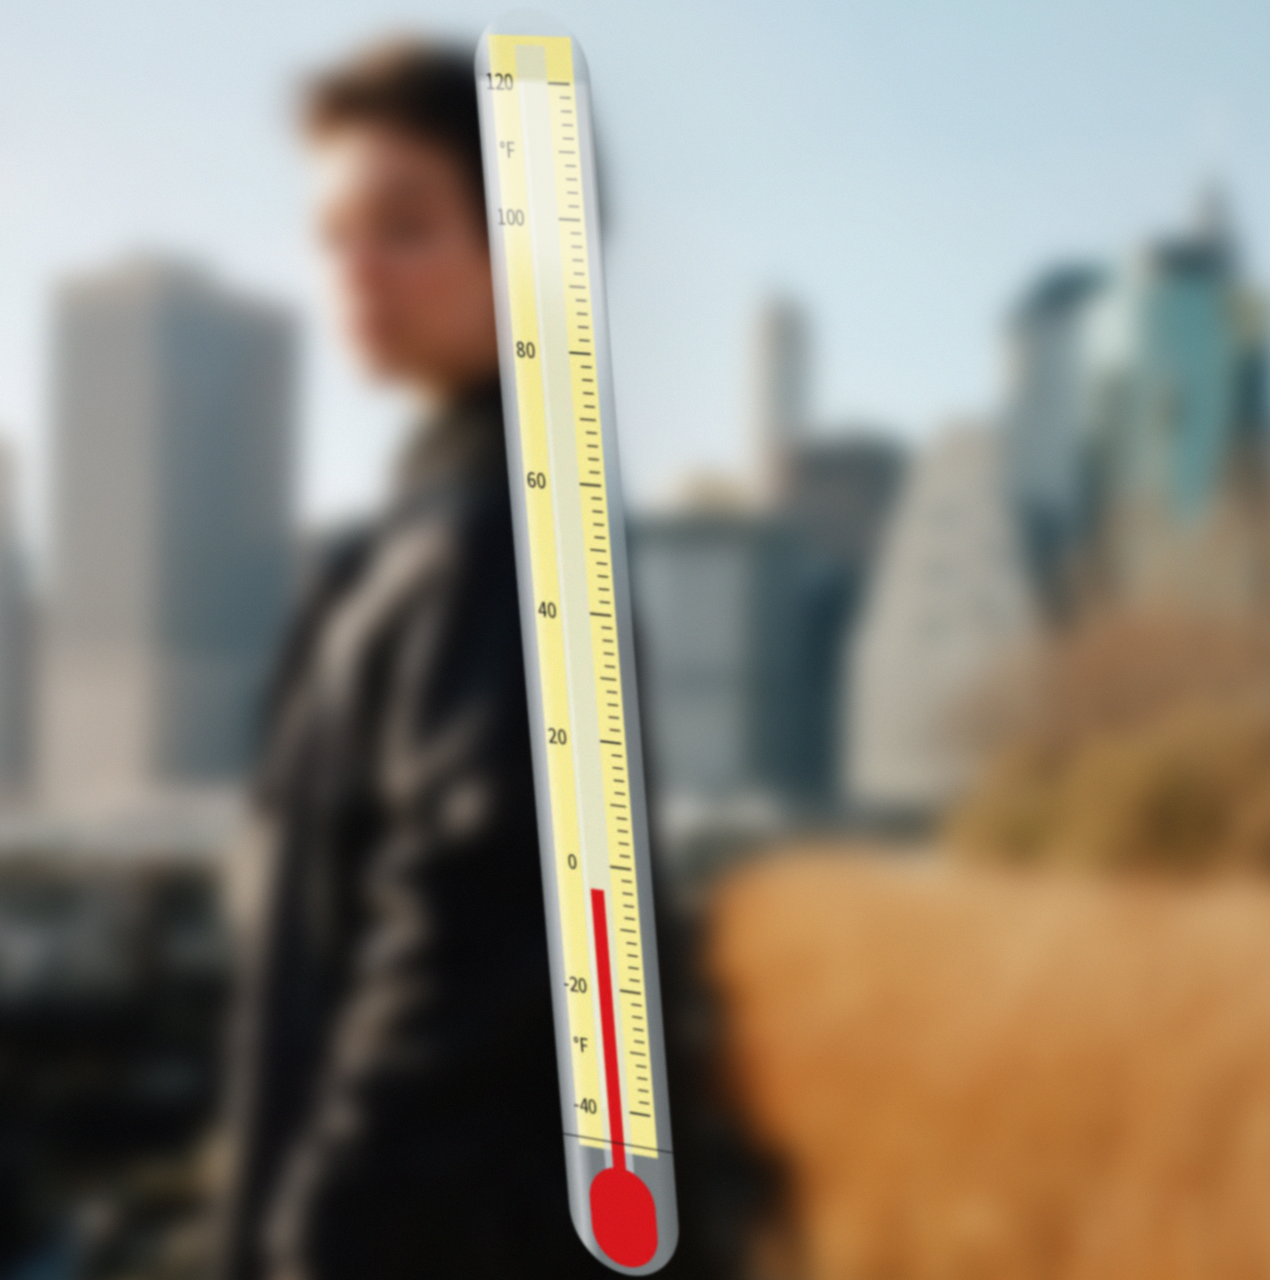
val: -4
